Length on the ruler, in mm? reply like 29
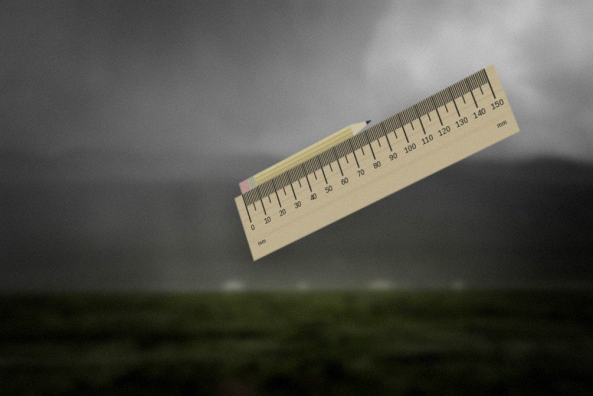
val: 85
